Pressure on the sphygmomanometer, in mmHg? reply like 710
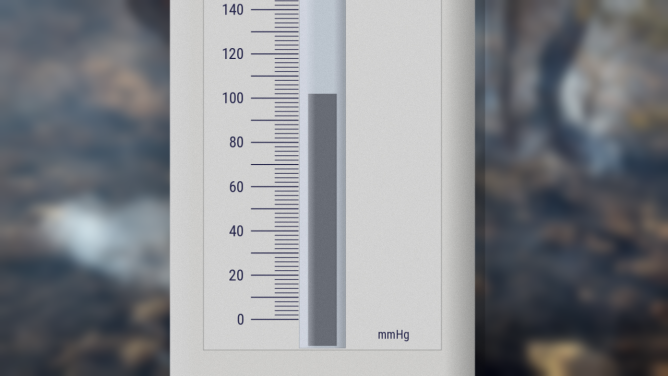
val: 102
